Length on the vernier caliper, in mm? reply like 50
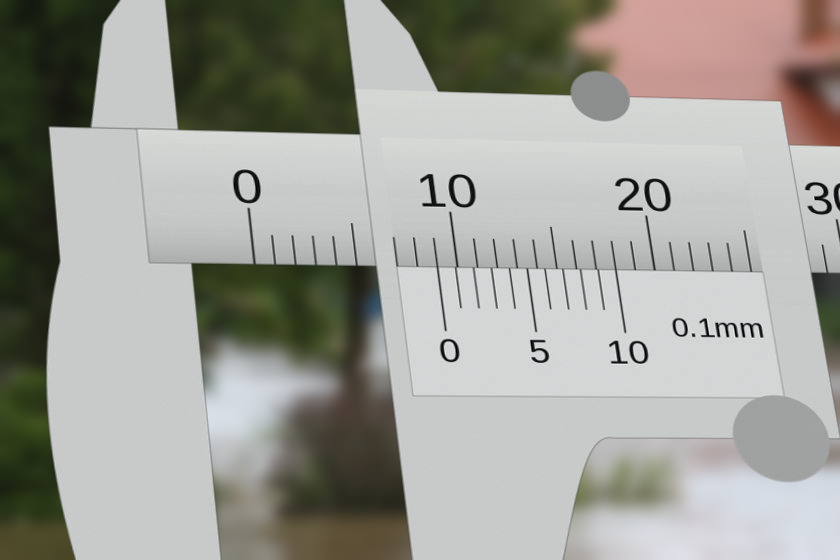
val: 9.0
